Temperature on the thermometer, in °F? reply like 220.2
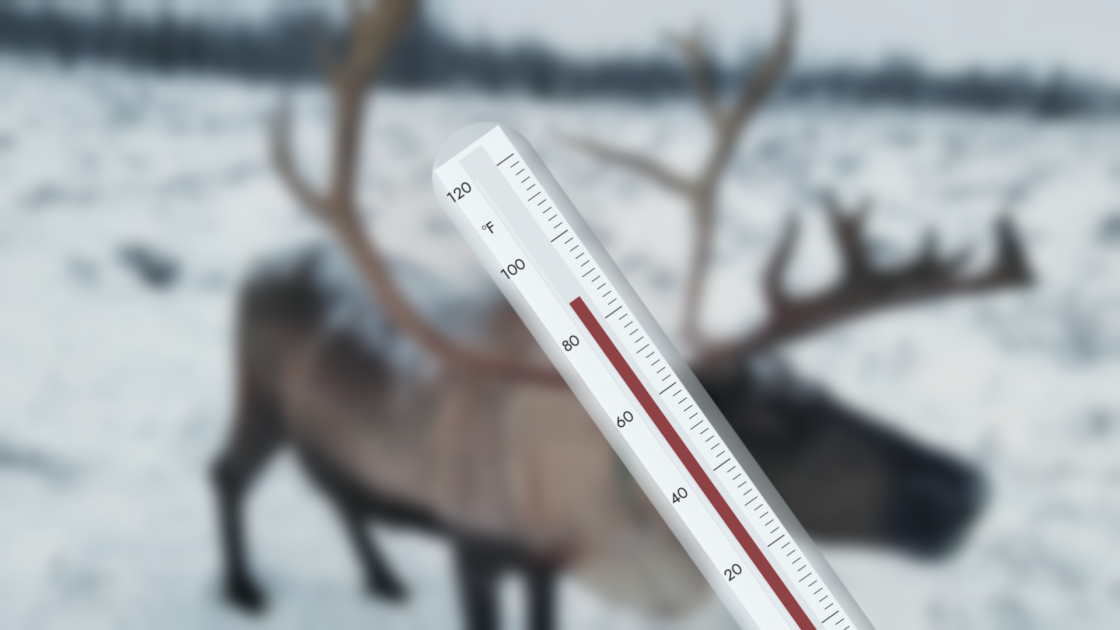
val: 87
